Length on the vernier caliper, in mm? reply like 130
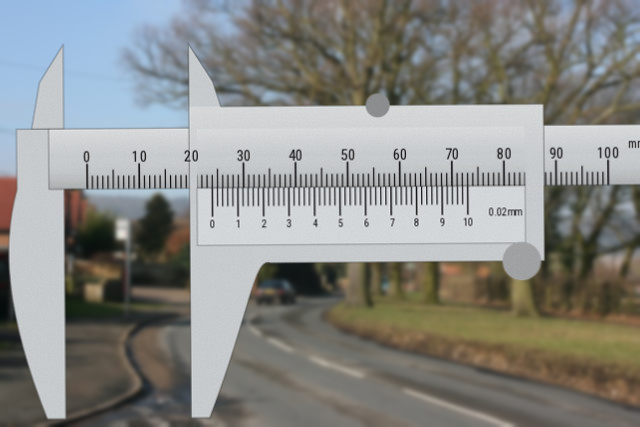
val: 24.0
